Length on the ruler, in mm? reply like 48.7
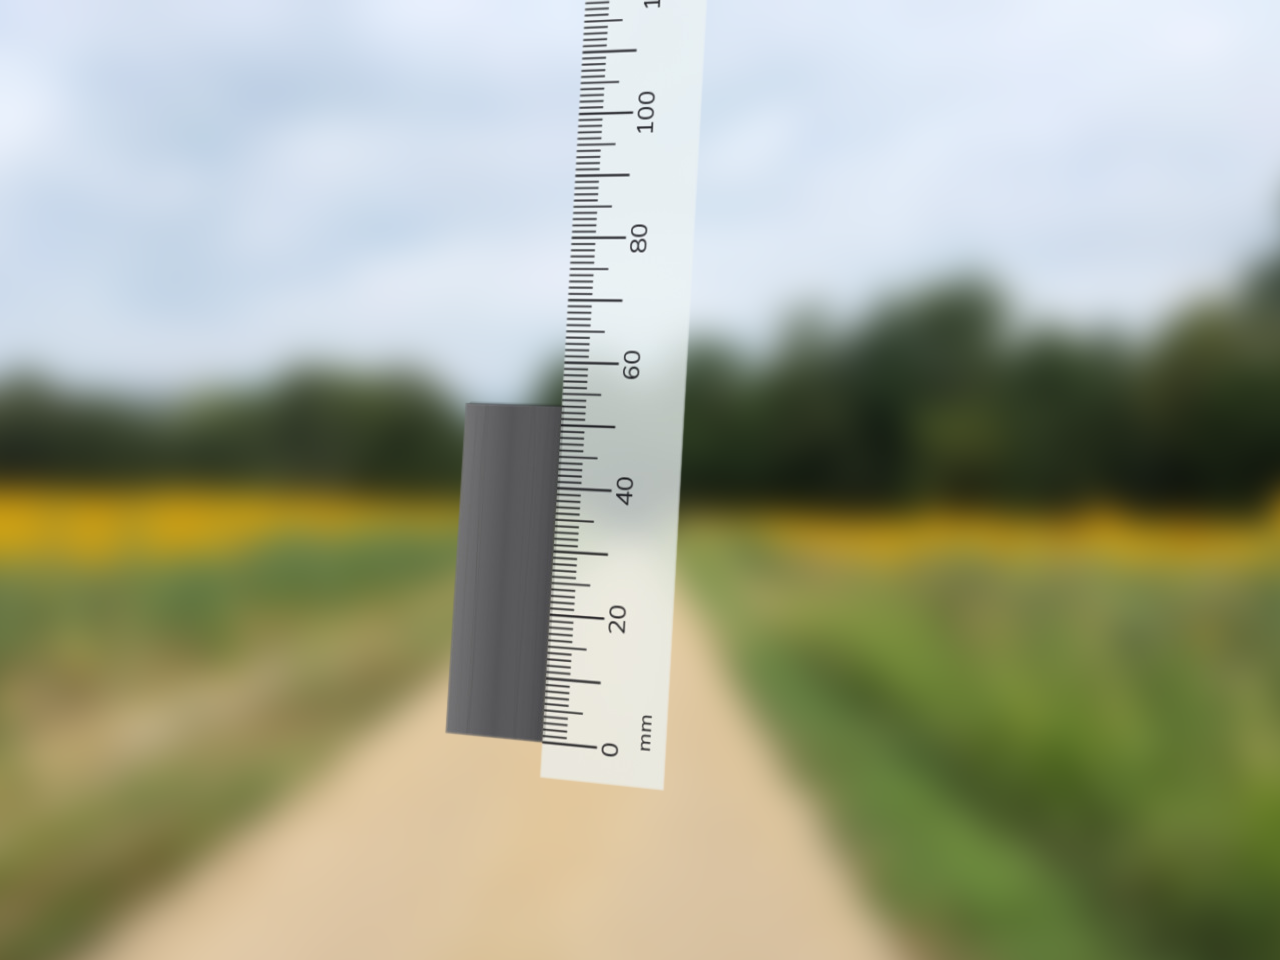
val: 53
